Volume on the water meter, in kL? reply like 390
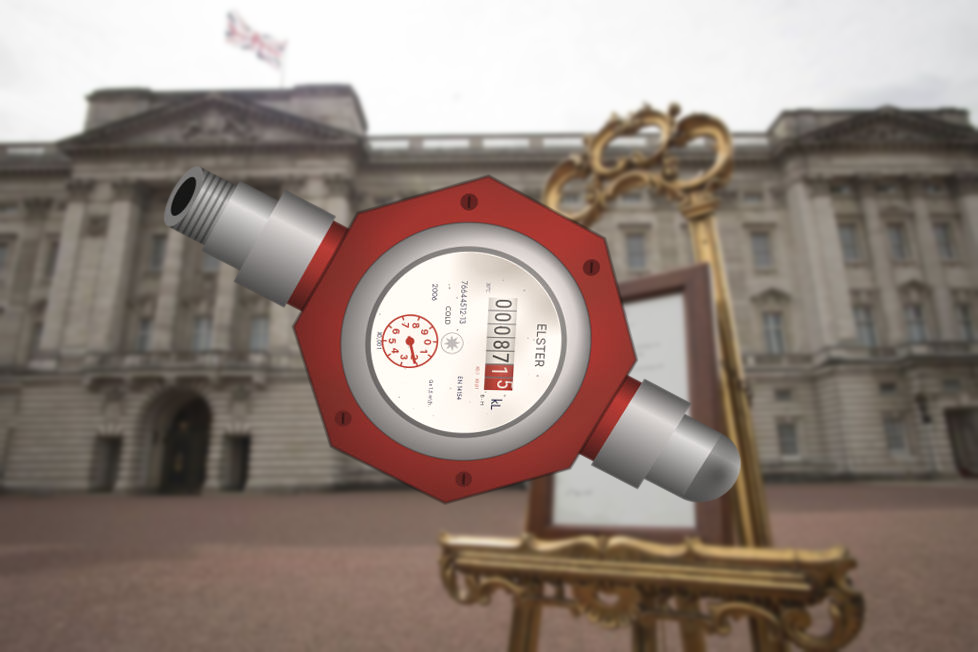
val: 87.152
